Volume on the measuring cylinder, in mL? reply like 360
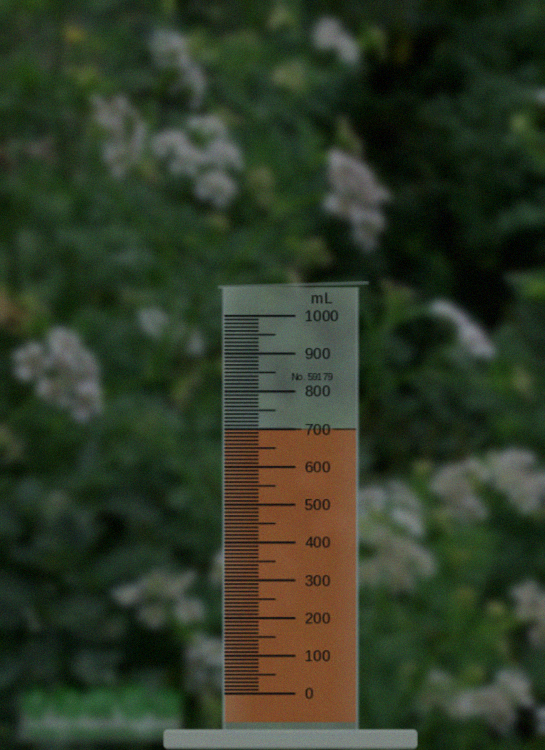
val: 700
